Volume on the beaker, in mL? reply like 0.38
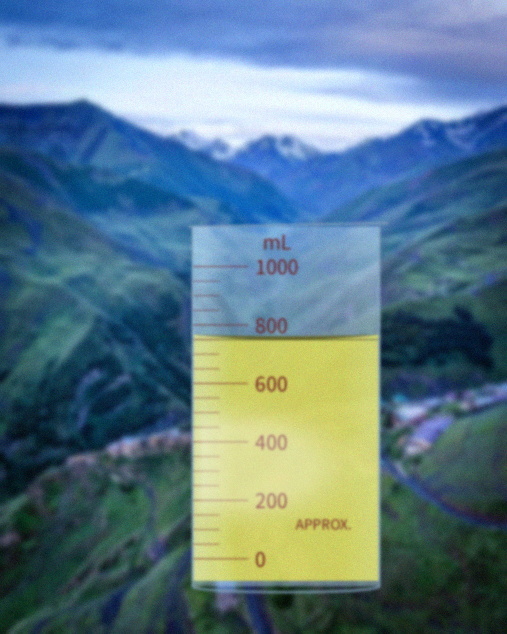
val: 750
